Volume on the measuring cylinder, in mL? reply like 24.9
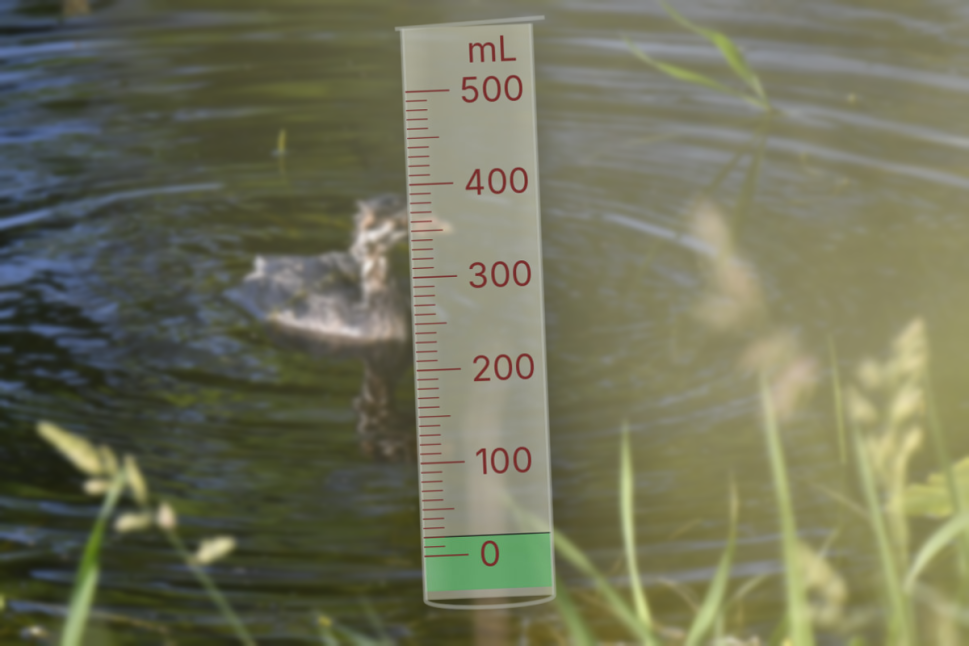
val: 20
